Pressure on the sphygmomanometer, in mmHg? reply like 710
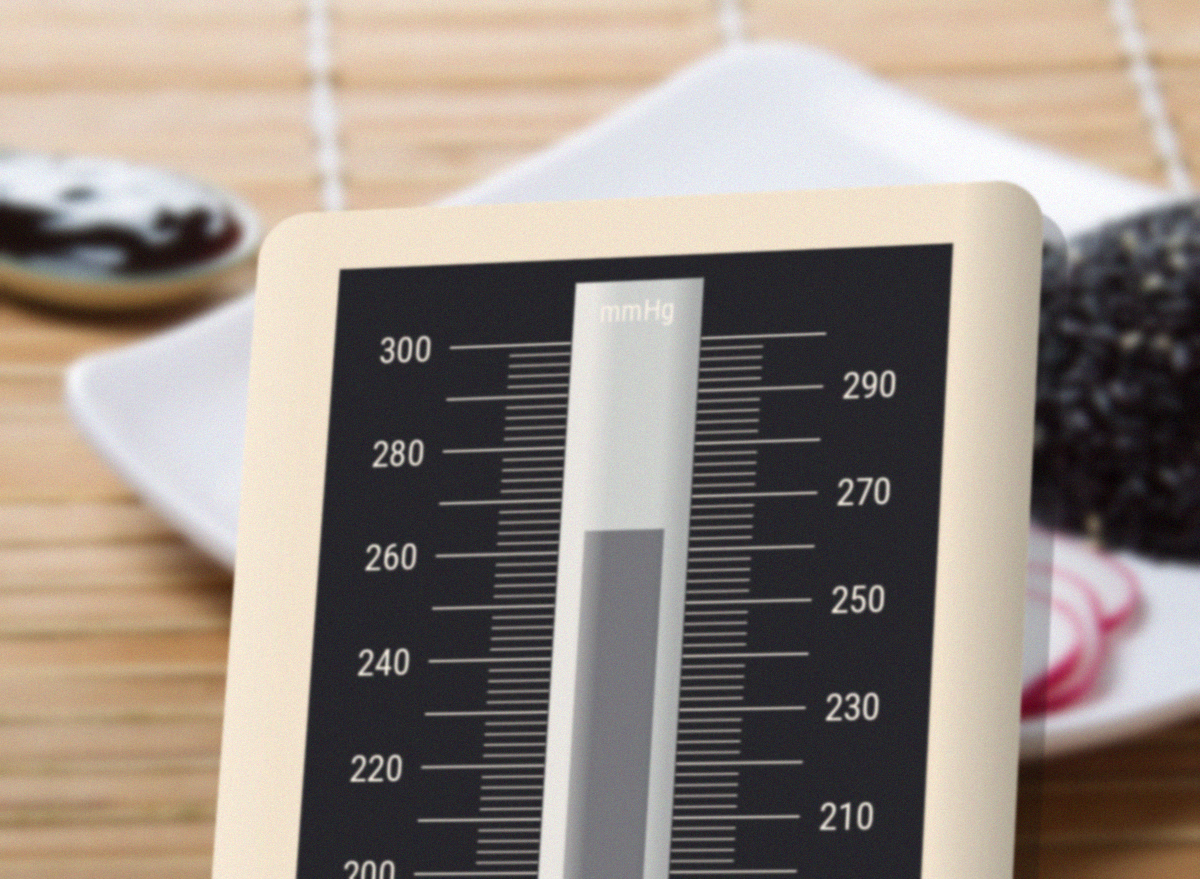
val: 264
